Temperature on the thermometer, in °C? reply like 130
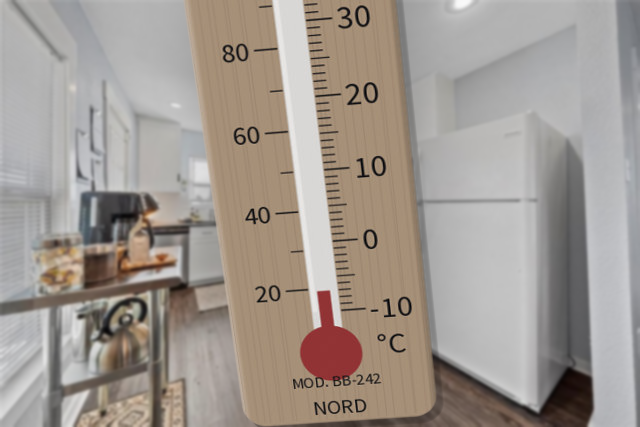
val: -7
